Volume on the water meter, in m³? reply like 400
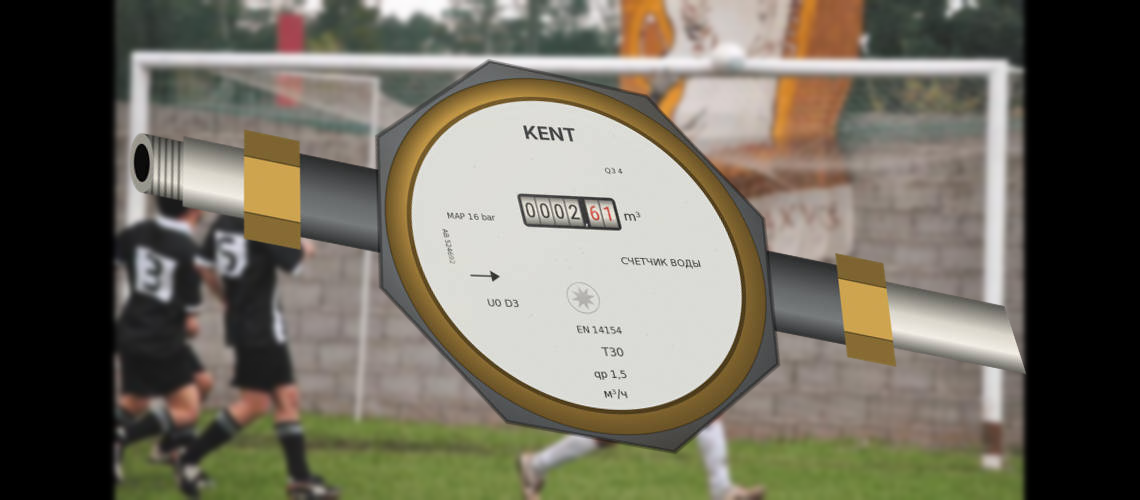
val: 2.61
